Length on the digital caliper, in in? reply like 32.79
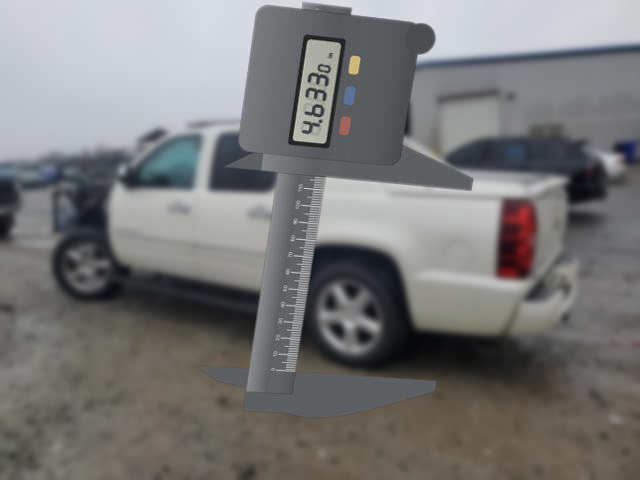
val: 4.6330
